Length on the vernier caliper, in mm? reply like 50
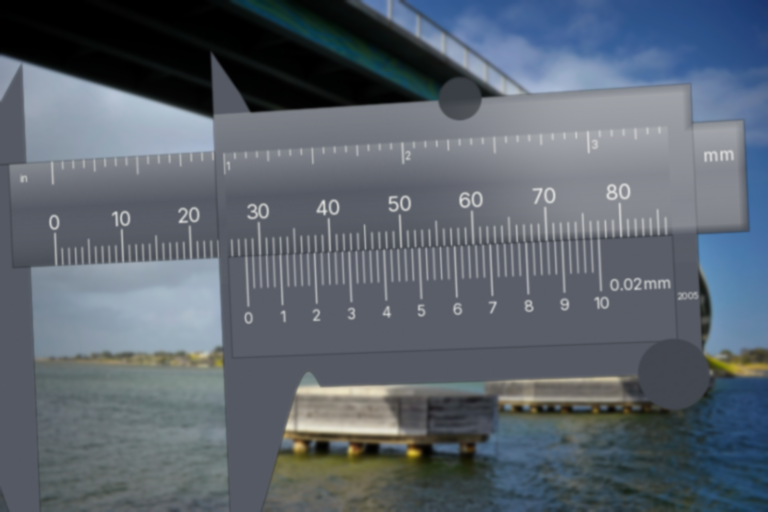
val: 28.0
